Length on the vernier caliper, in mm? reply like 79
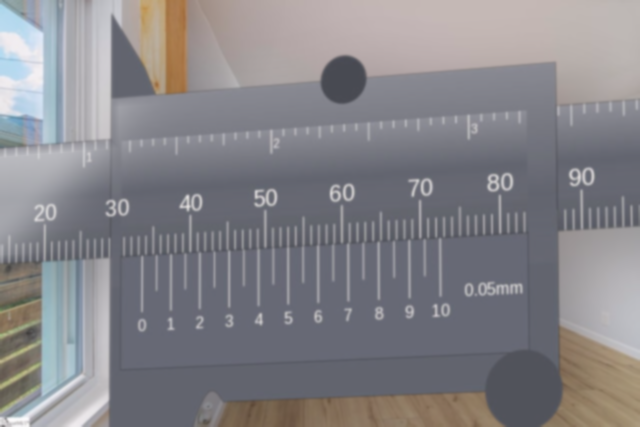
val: 33.5
